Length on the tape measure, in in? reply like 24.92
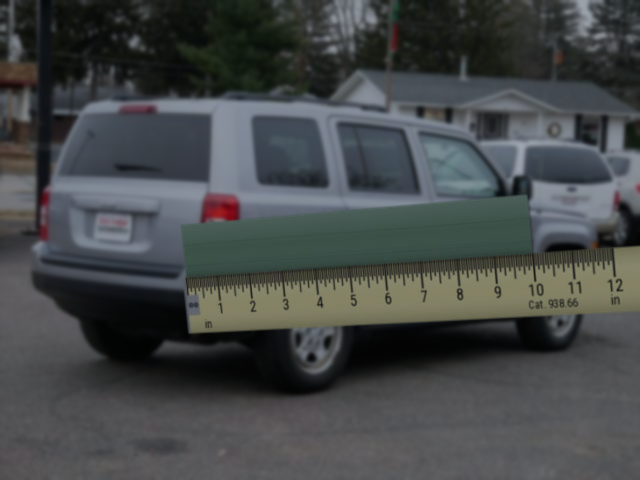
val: 10
